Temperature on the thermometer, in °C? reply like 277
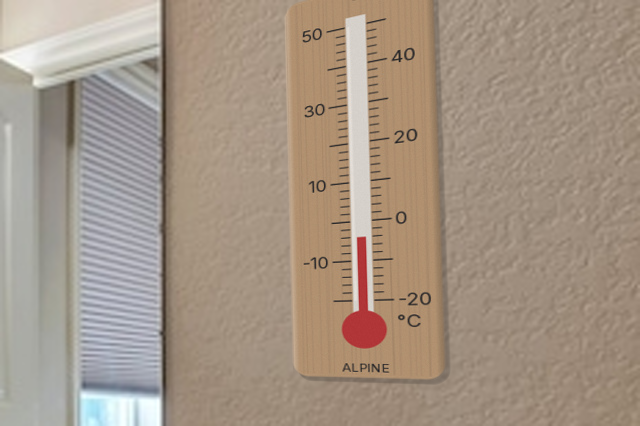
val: -4
